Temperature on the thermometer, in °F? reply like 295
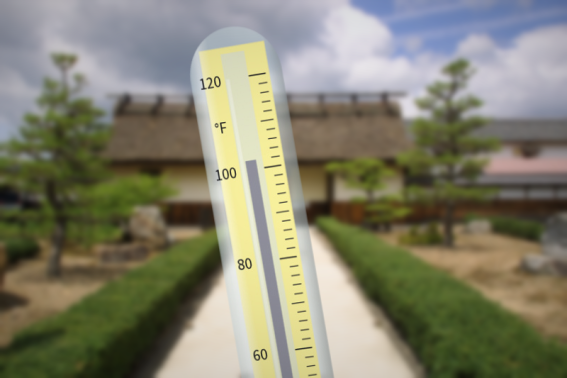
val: 102
